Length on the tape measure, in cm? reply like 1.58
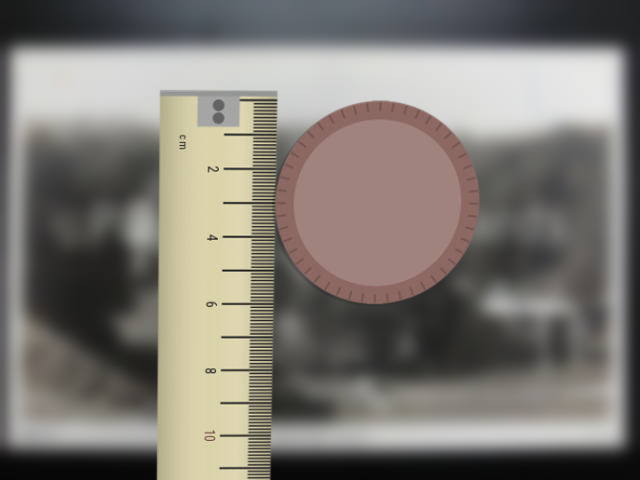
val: 6
